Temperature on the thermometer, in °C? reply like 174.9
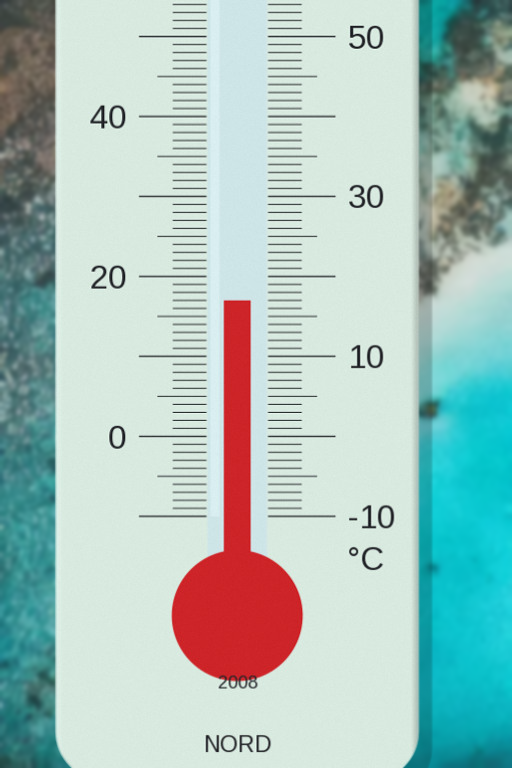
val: 17
